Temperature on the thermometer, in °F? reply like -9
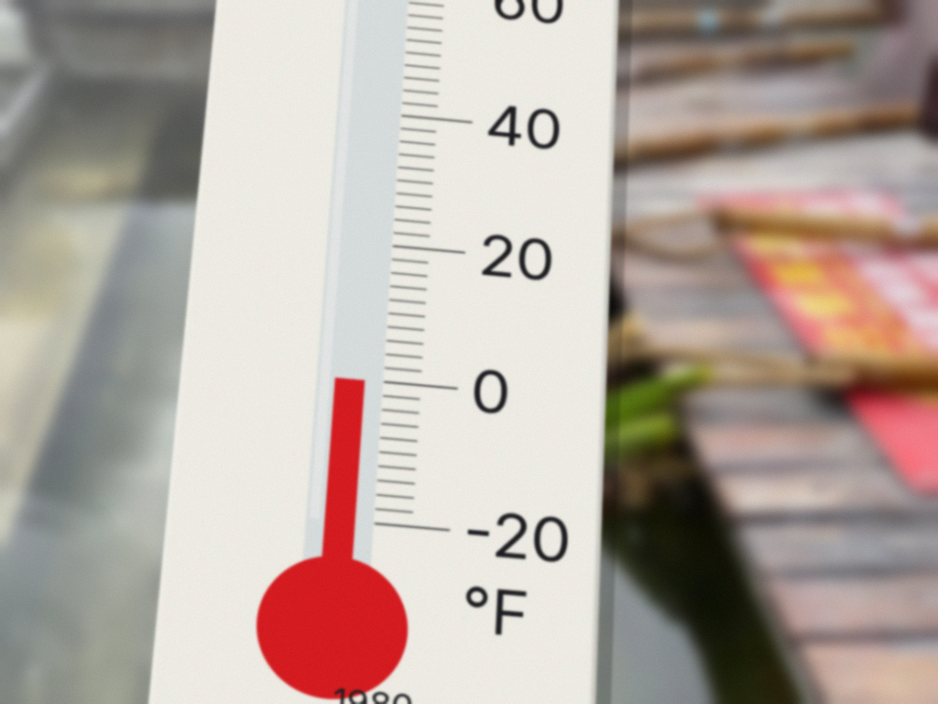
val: 0
